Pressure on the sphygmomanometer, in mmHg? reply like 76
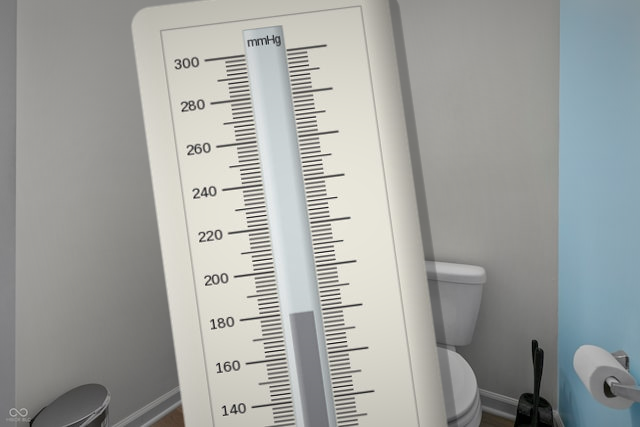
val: 180
